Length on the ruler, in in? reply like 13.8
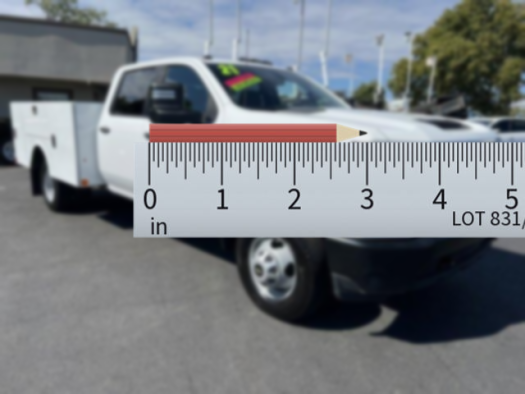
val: 3
